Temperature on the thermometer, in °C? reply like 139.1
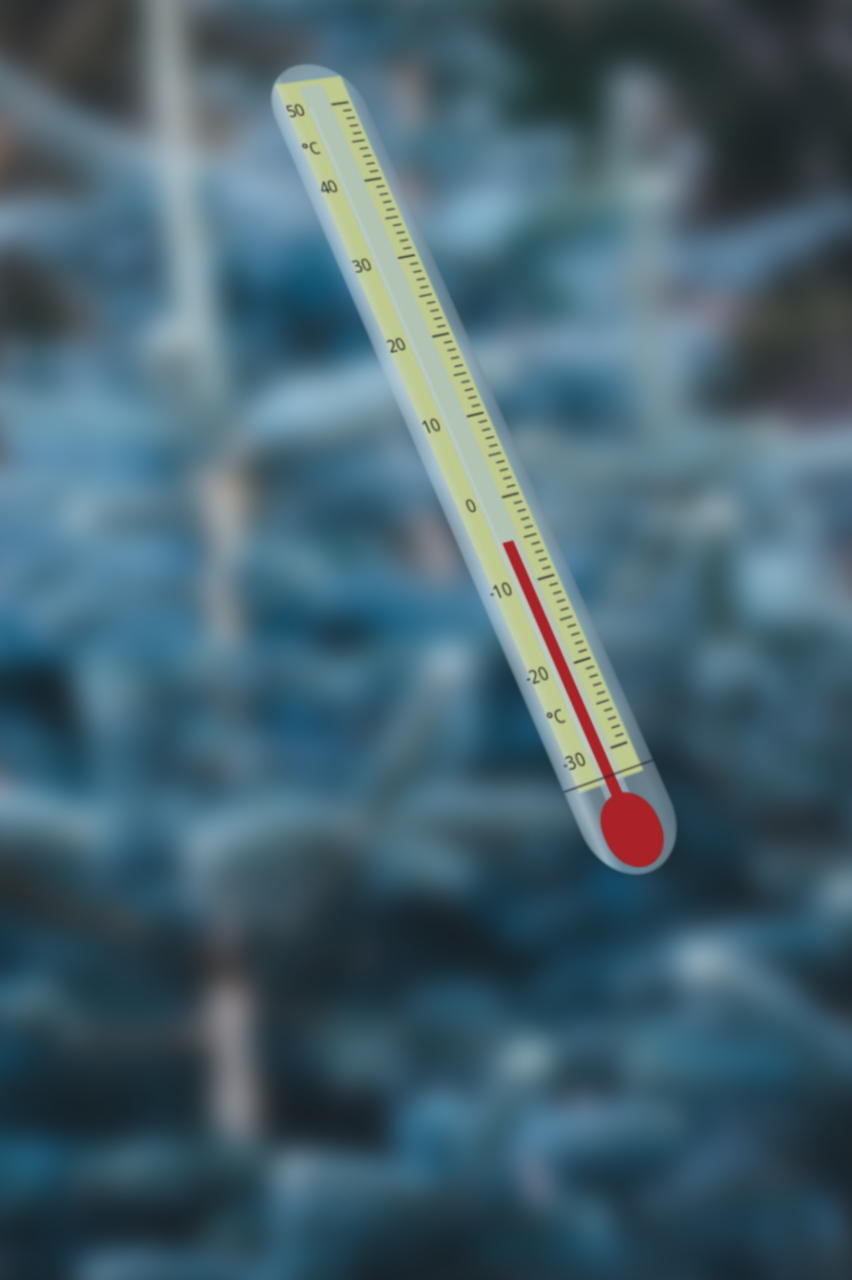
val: -5
